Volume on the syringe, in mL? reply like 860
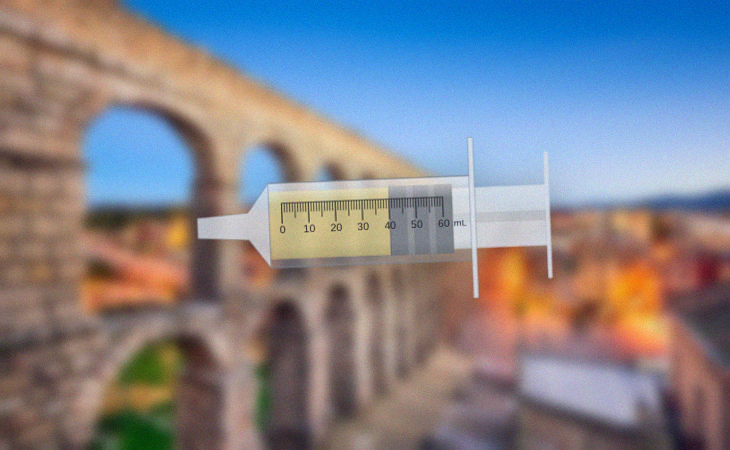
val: 40
